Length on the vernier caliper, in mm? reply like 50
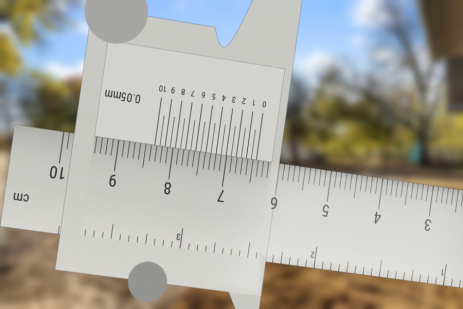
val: 64.4
